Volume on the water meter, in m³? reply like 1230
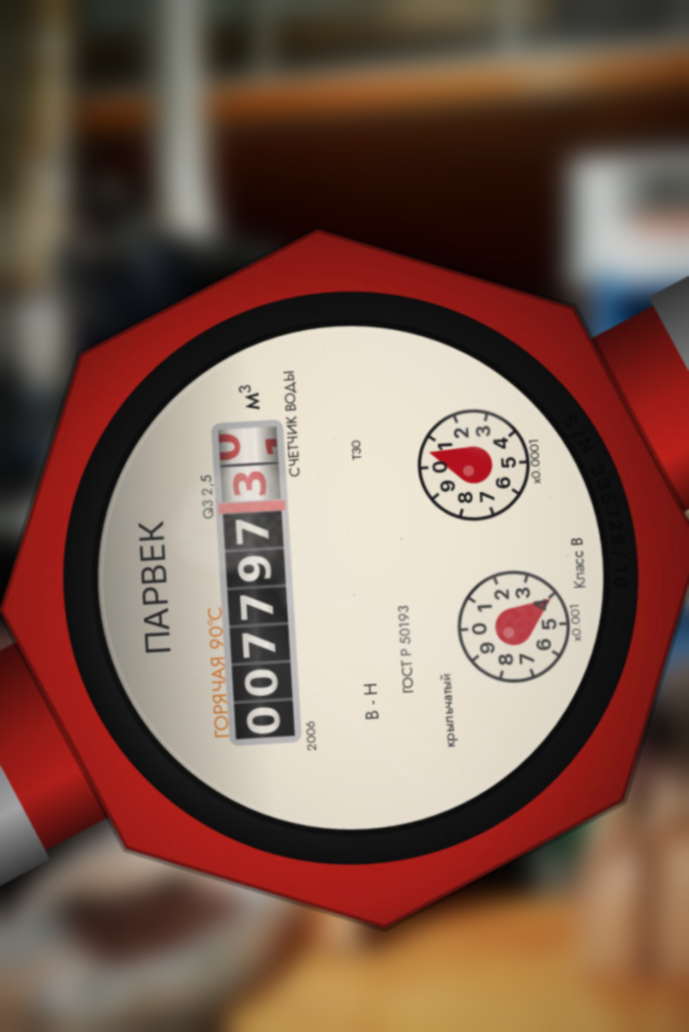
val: 7797.3040
